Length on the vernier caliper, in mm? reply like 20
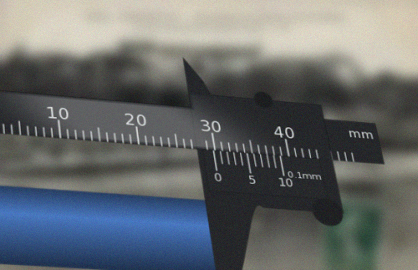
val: 29.8
